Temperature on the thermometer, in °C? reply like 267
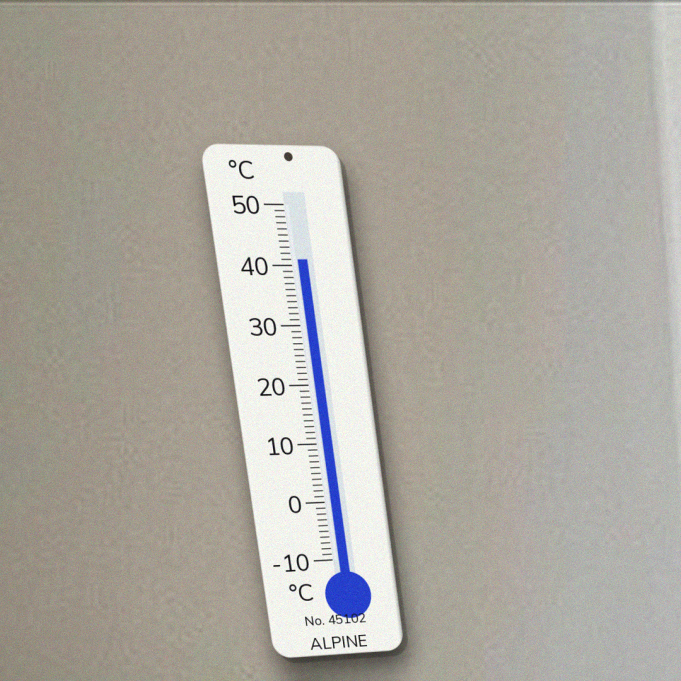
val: 41
